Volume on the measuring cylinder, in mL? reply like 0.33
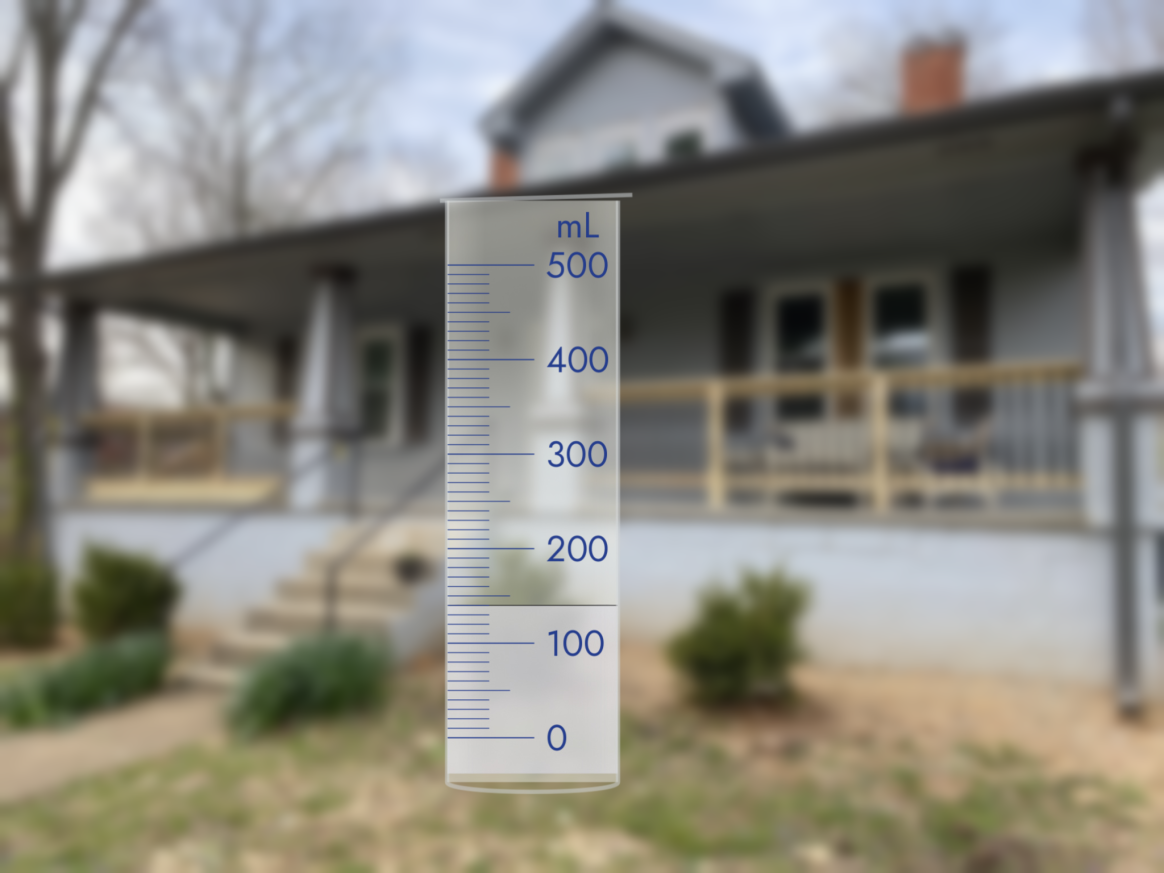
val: 140
